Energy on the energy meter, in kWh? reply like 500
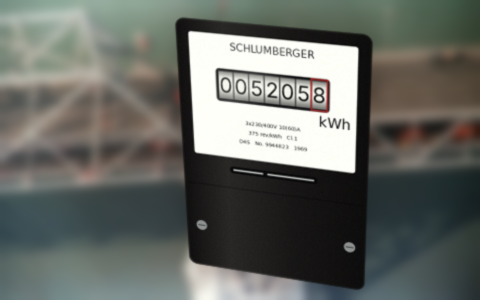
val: 5205.8
